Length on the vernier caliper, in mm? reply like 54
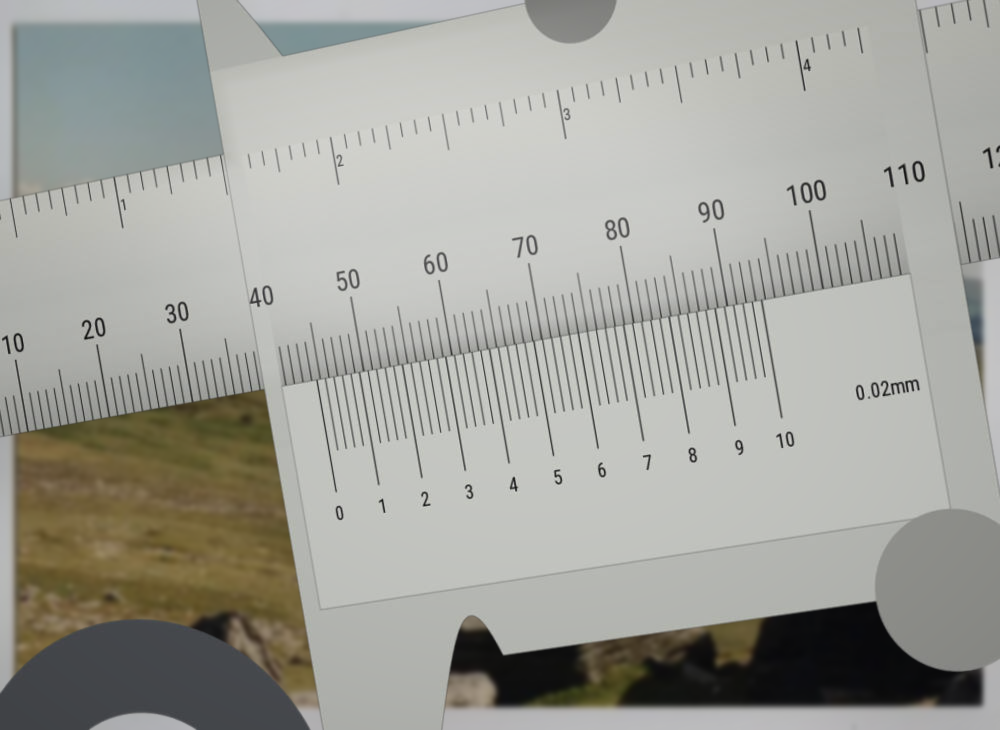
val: 44.6
